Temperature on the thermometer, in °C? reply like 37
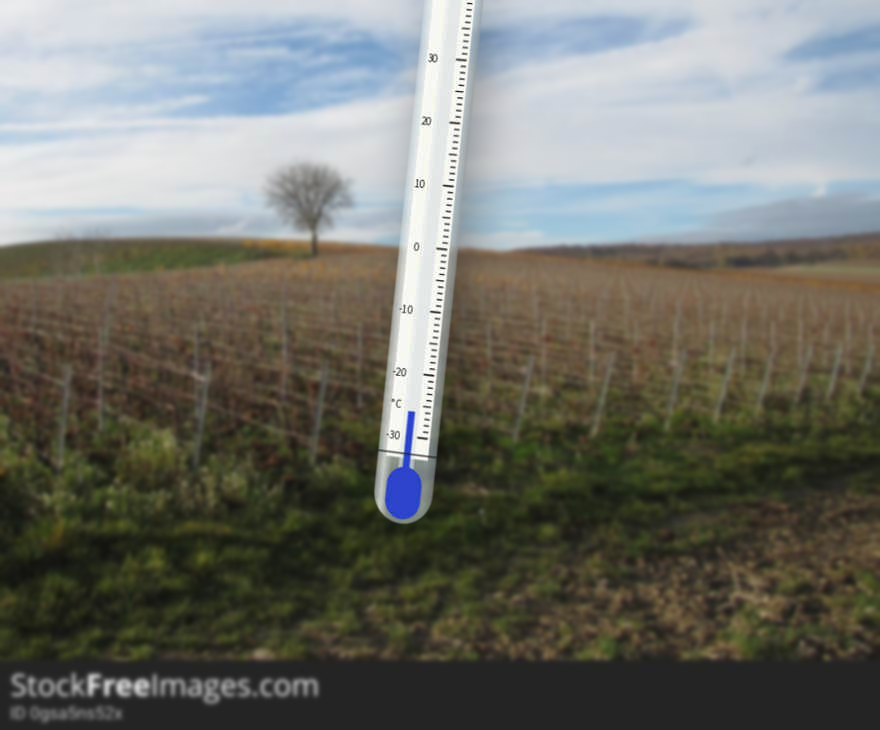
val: -26
